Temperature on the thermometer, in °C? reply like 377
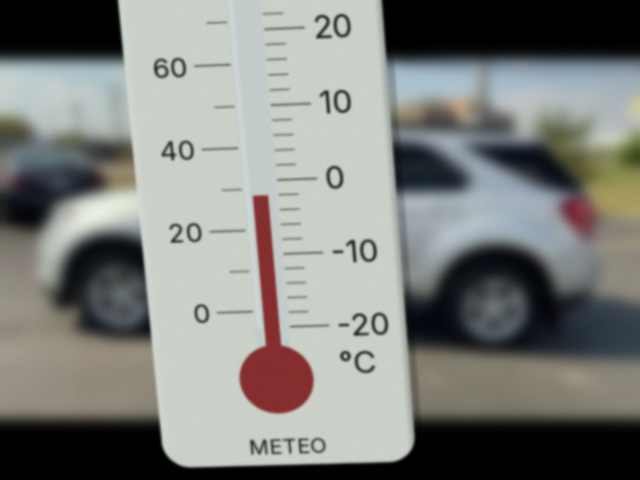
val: -2
